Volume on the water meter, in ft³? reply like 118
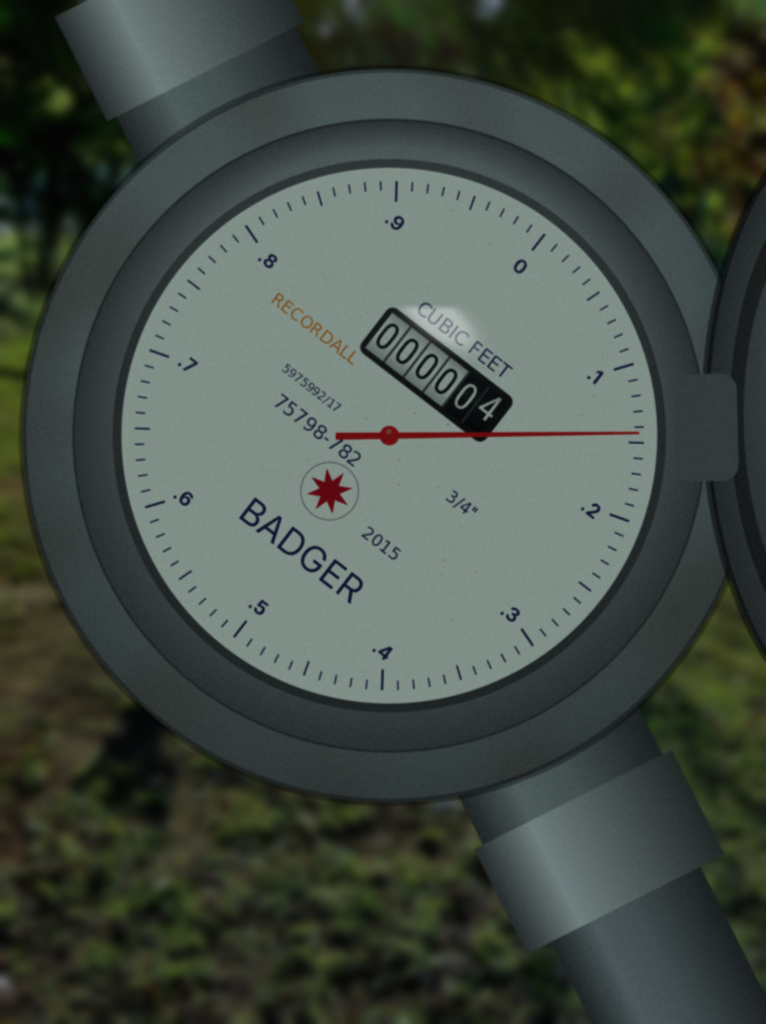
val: 4.14
